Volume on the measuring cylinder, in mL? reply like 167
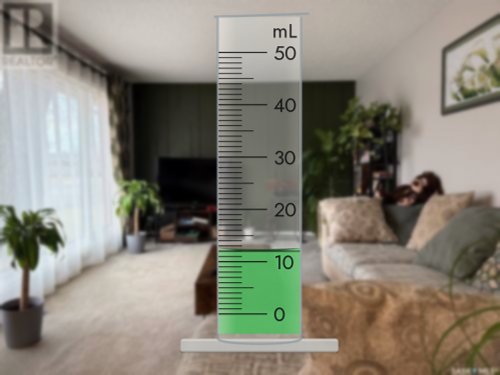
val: 12
